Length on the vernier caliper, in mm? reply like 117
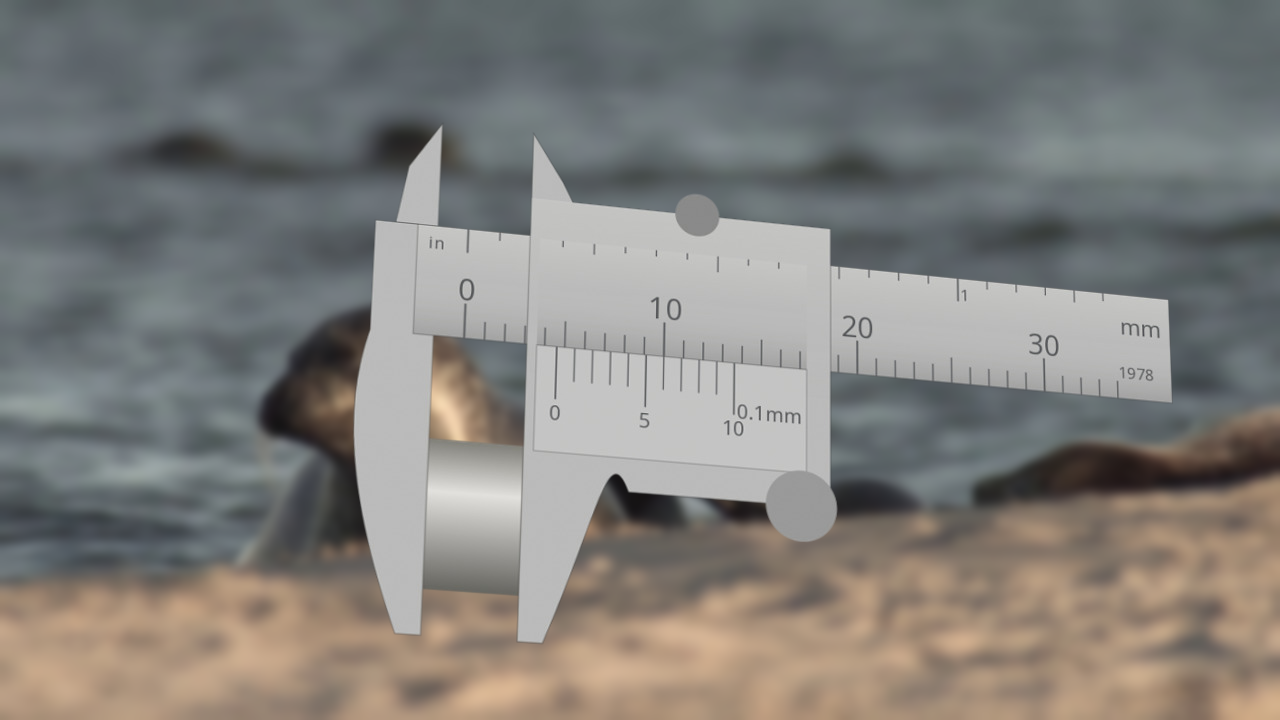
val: 4.6
